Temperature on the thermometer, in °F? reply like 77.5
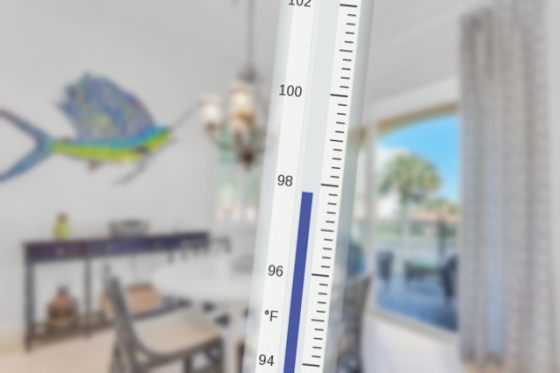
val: 97.8
